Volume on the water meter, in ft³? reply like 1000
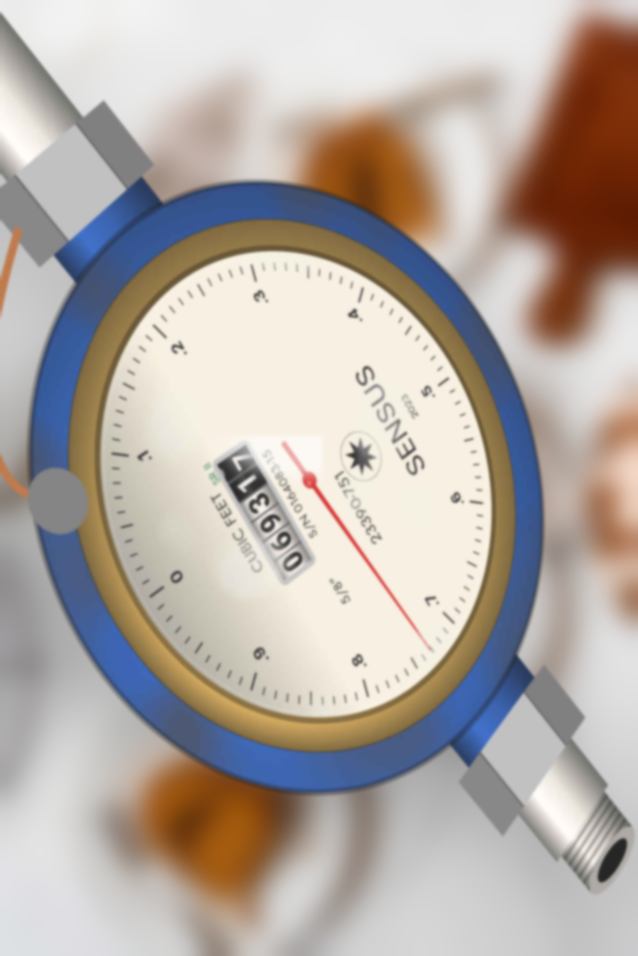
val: 69316.73
